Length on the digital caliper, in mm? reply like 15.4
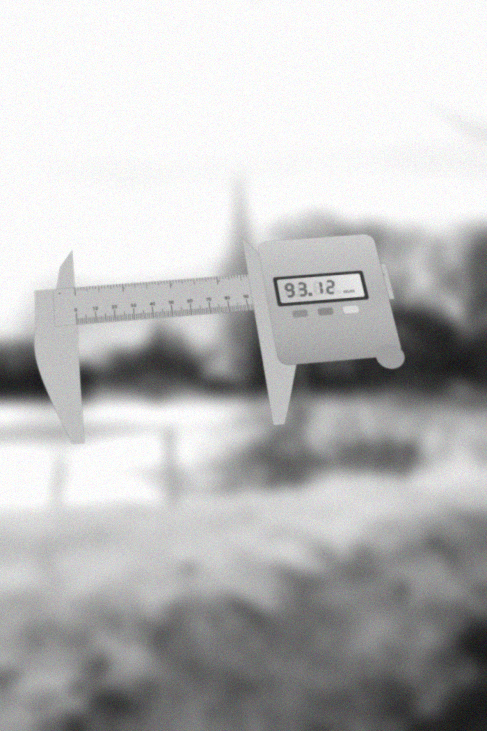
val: 93.12
